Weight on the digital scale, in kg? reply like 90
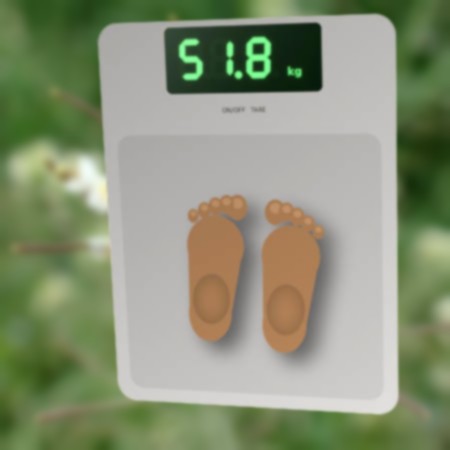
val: 51.8
